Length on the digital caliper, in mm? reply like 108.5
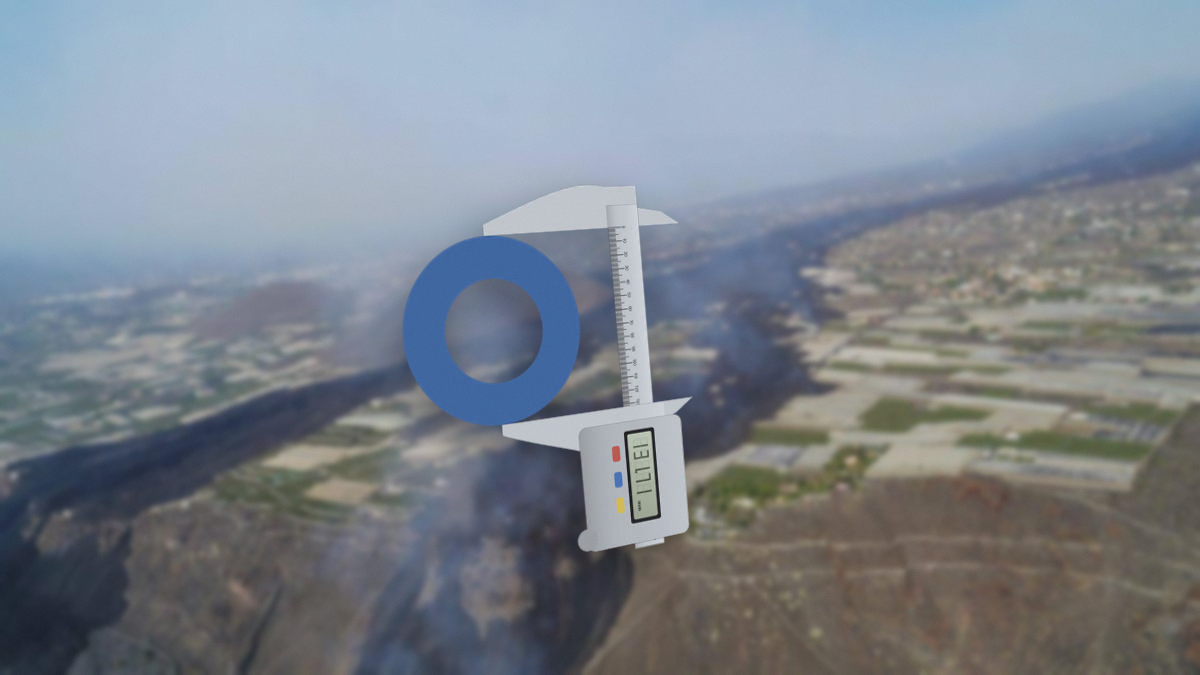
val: 131.71
